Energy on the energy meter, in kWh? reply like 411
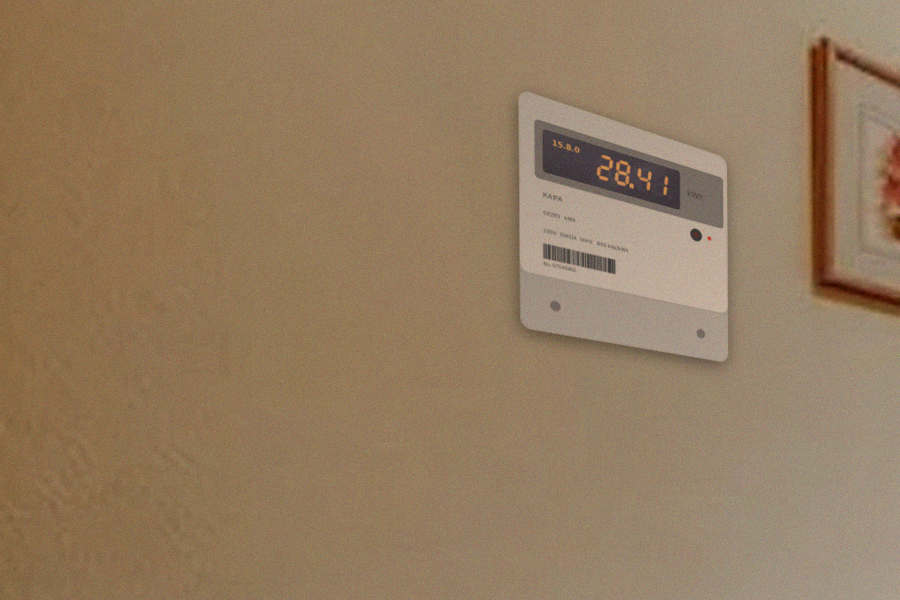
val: 28.41
